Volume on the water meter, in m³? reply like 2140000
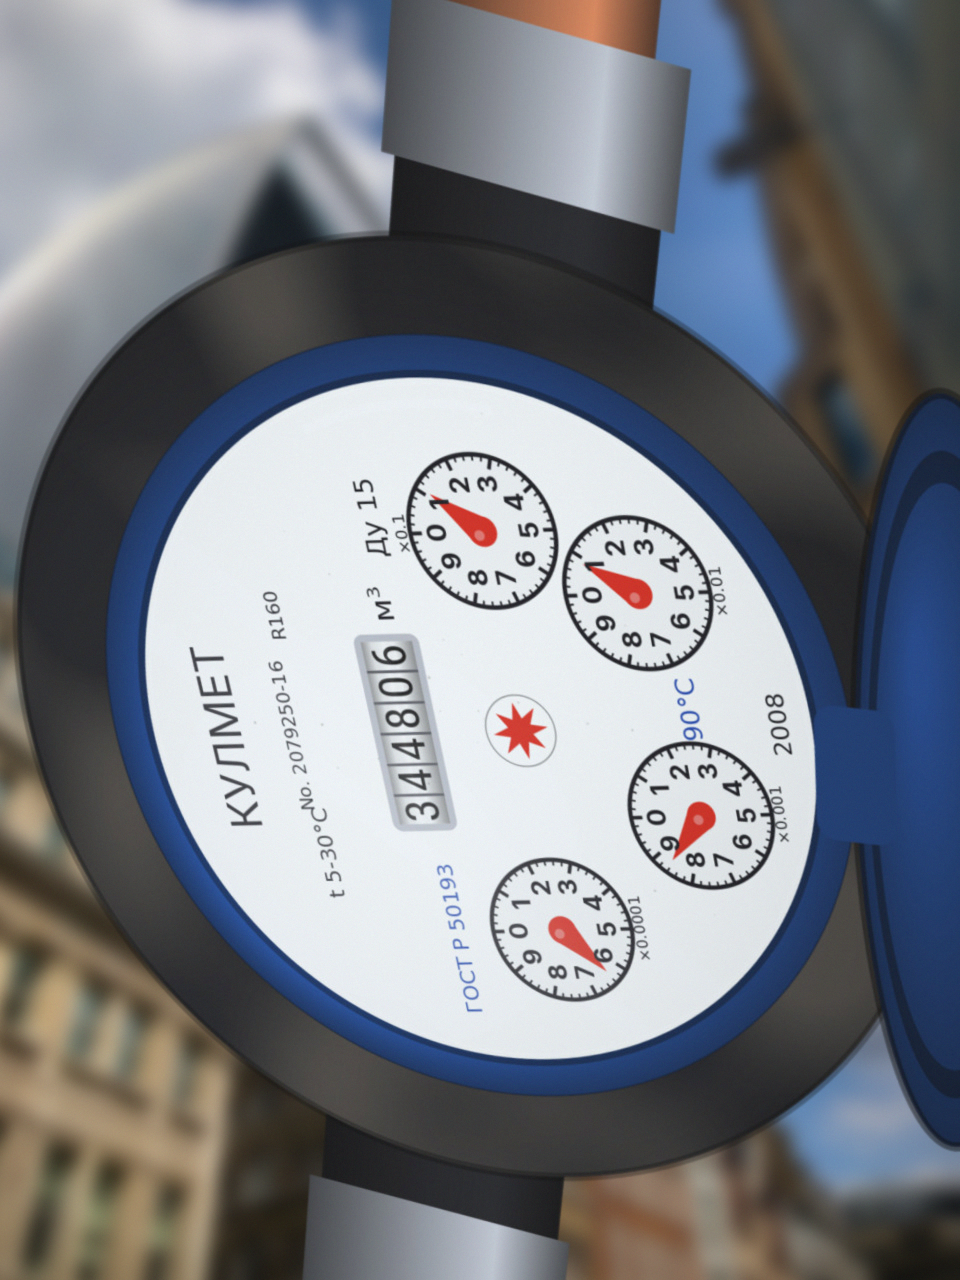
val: 344806.1086
